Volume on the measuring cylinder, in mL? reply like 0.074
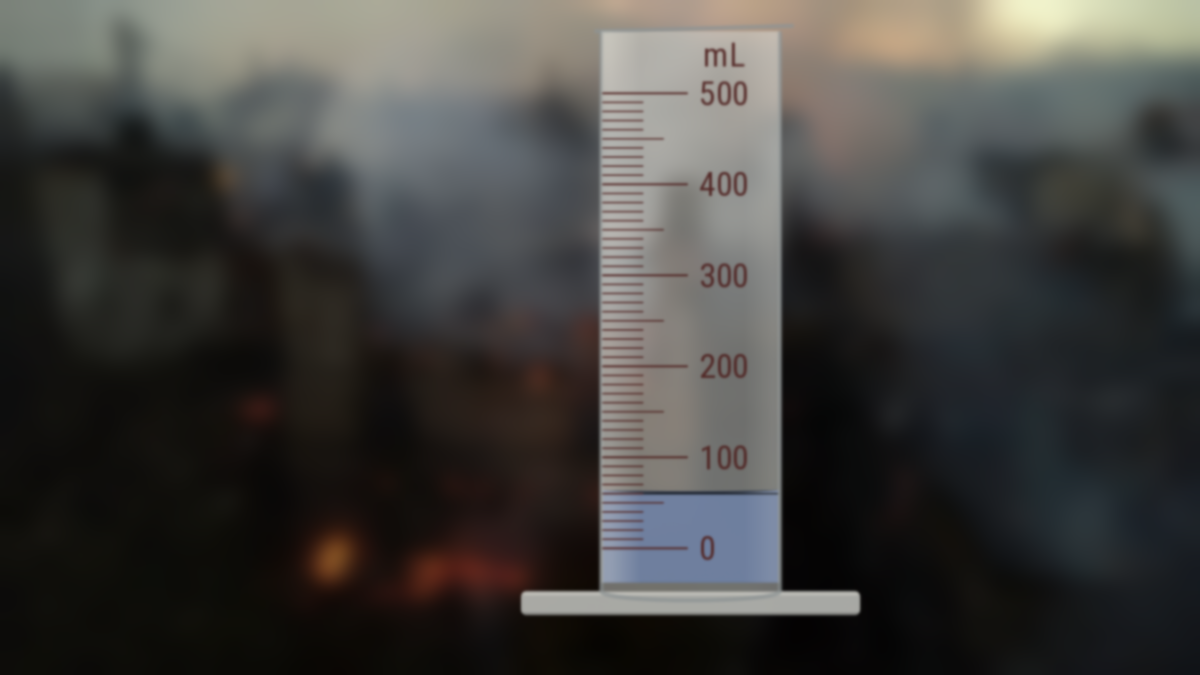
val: 60
